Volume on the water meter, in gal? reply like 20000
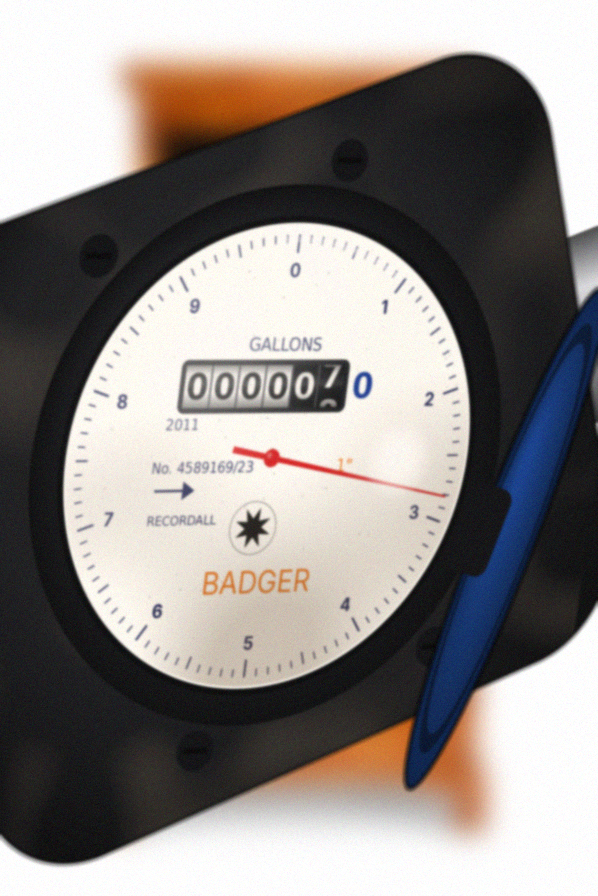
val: 72.8
